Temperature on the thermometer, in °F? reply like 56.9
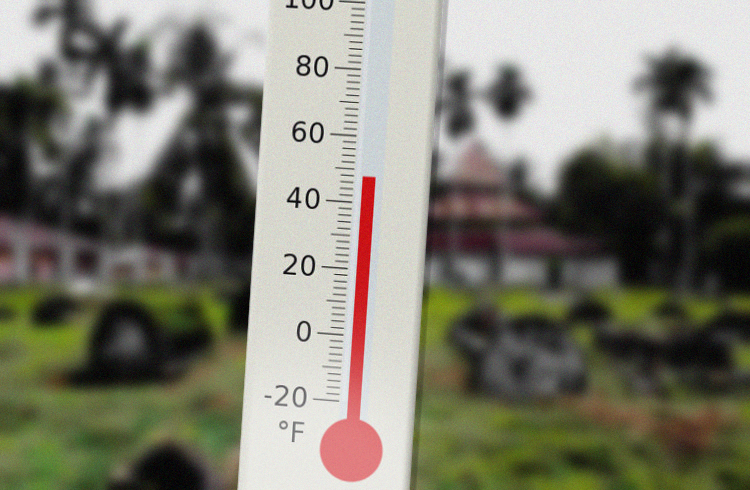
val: 48
